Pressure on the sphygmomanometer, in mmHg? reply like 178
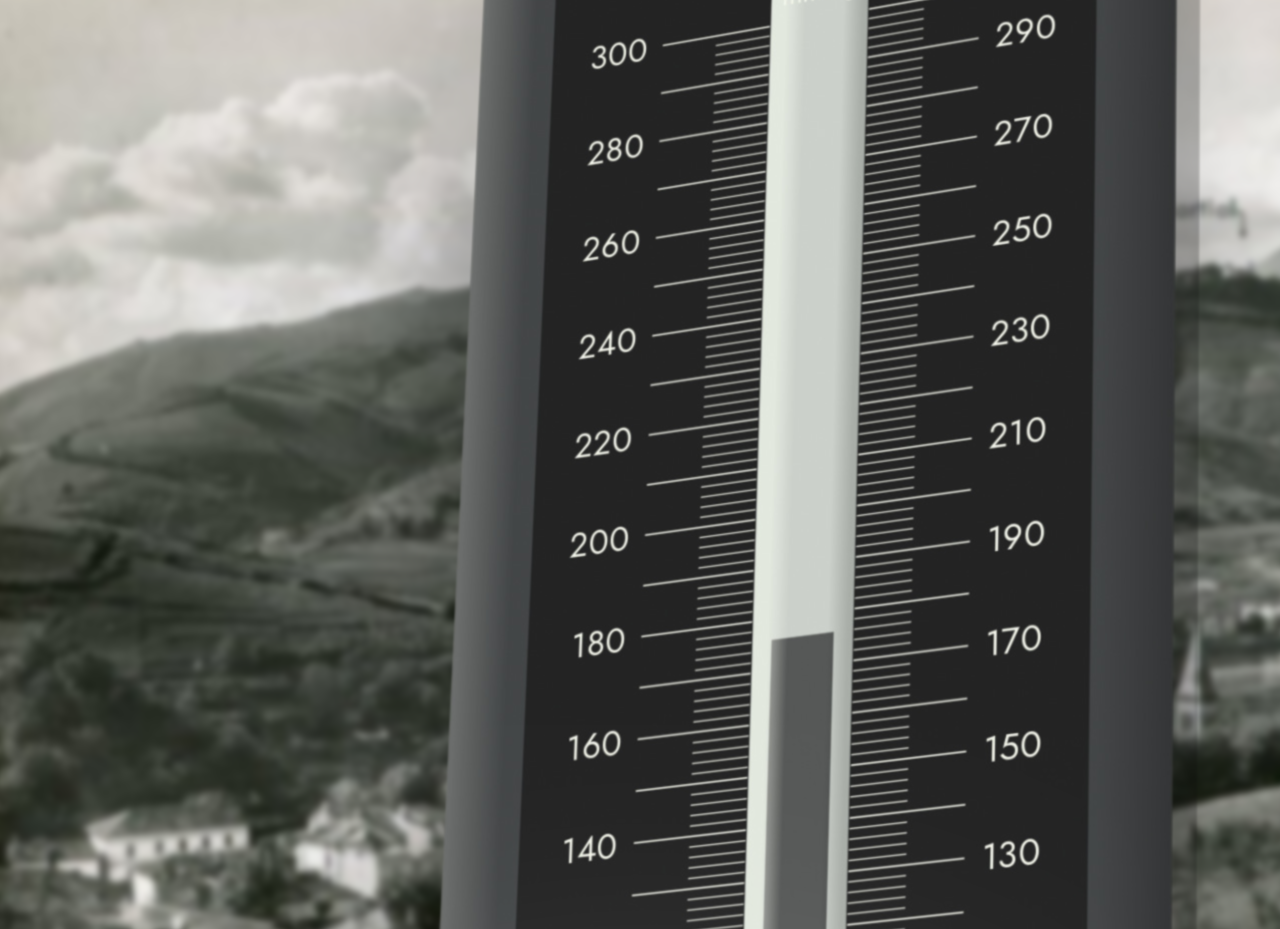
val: 176
